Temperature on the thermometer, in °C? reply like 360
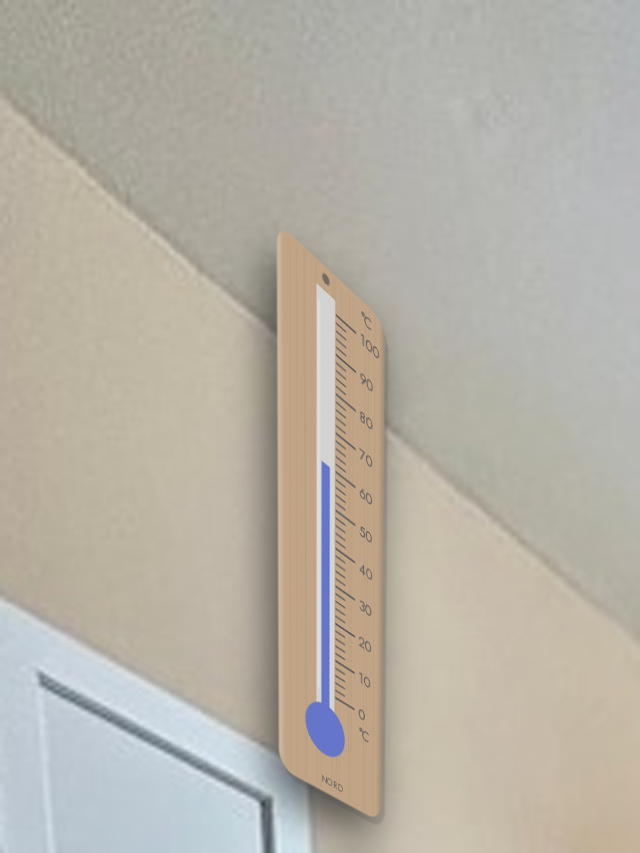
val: 60
